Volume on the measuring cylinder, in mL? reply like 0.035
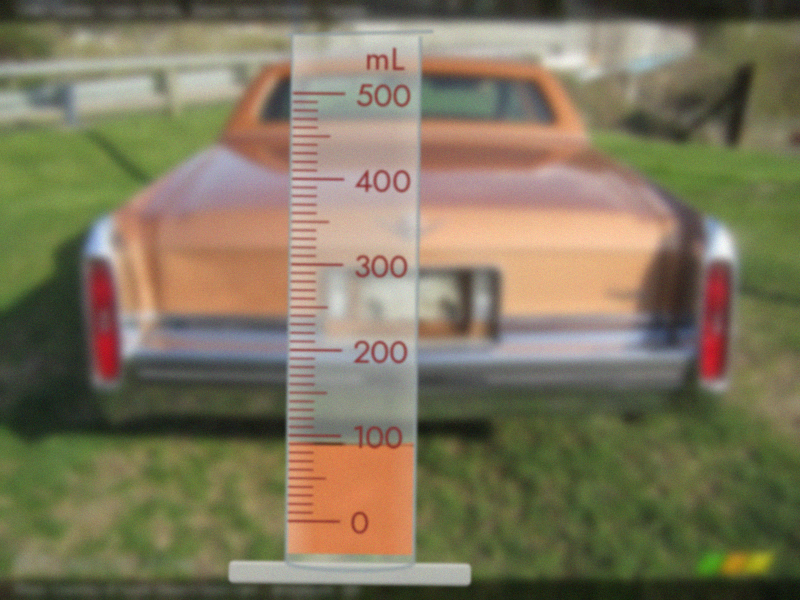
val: 90
